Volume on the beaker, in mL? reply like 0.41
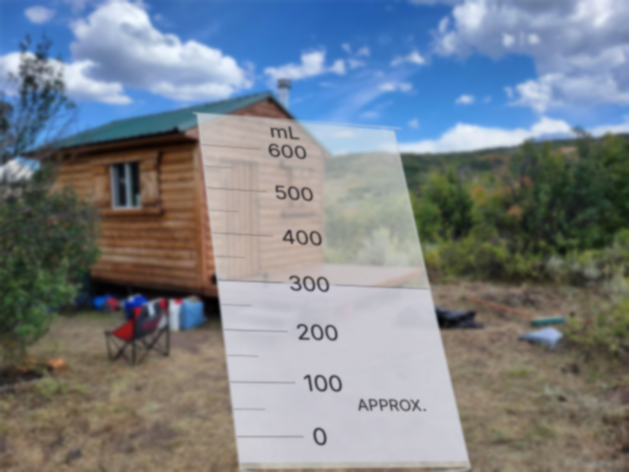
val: 300
